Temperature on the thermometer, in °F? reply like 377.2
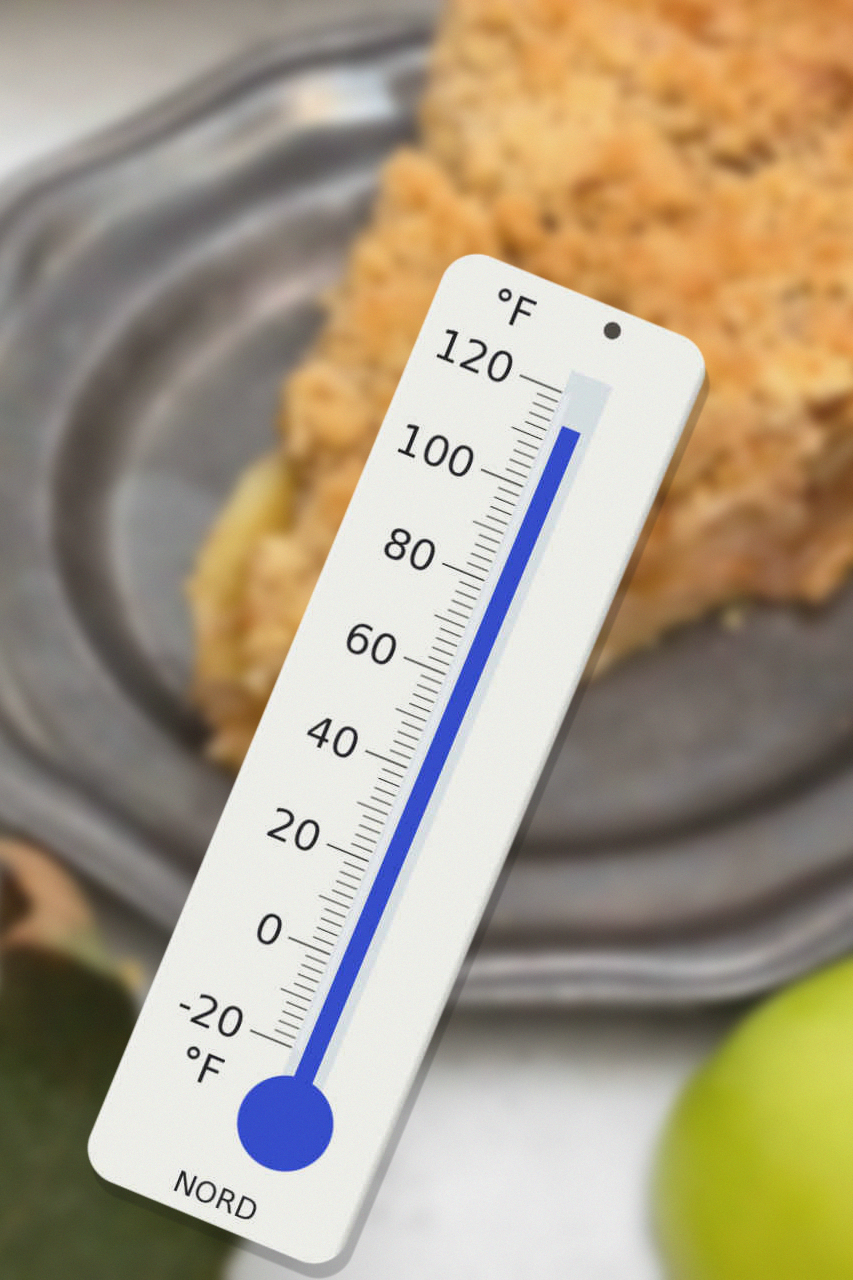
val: 114
